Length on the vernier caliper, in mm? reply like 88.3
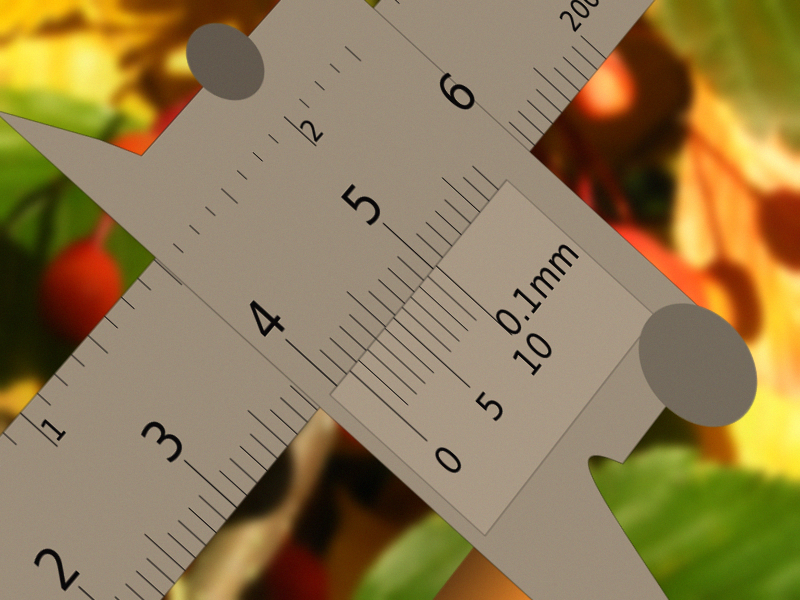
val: 41.3
